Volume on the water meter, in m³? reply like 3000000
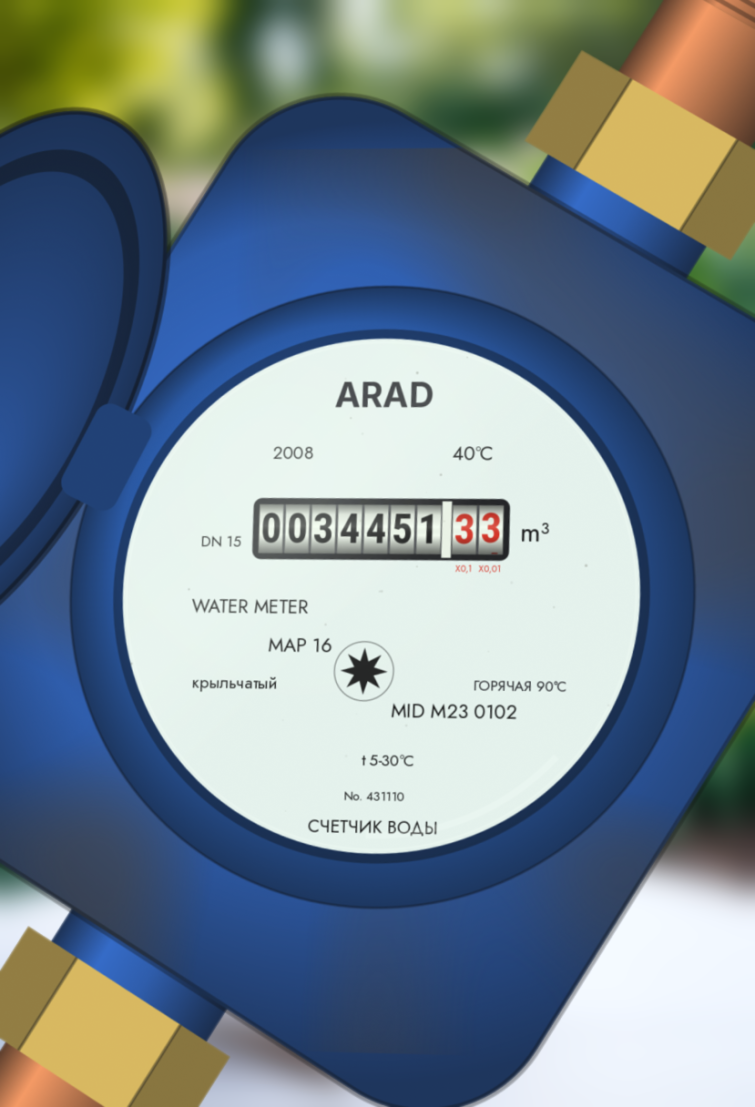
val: 34451.33
